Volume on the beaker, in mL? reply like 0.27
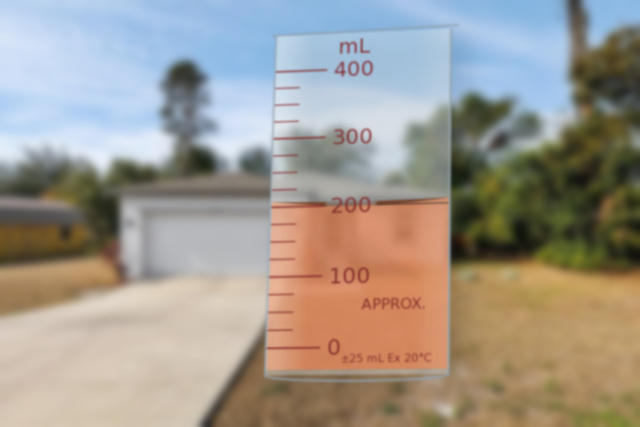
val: 200
